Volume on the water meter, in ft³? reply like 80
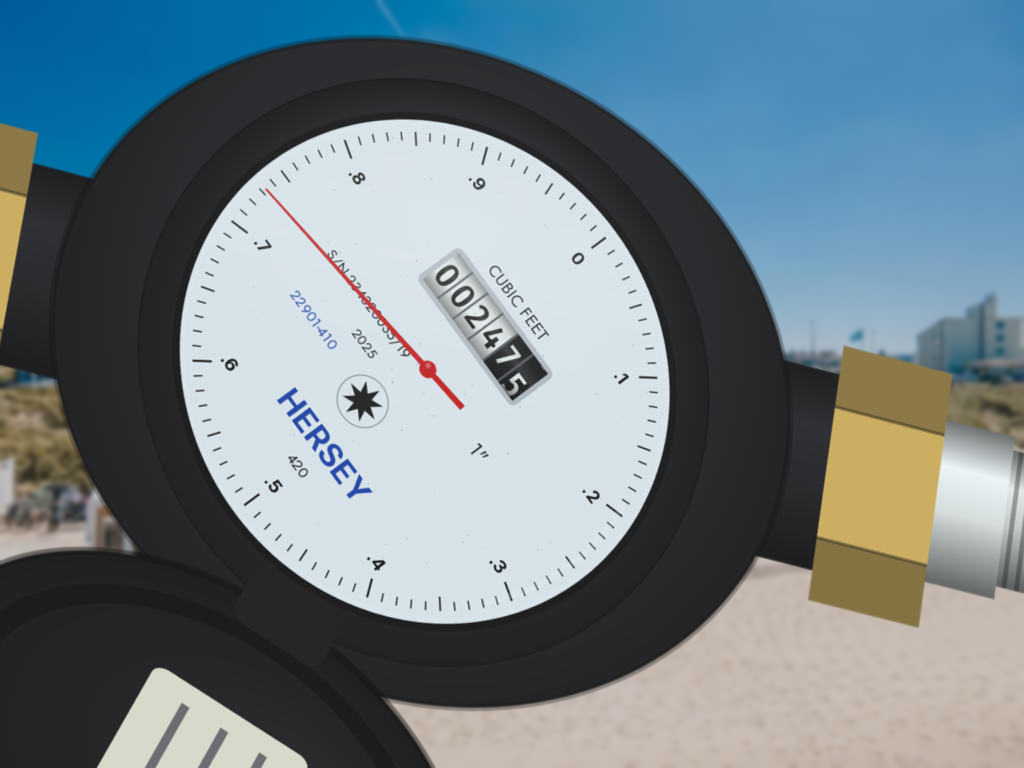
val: 2474.73
